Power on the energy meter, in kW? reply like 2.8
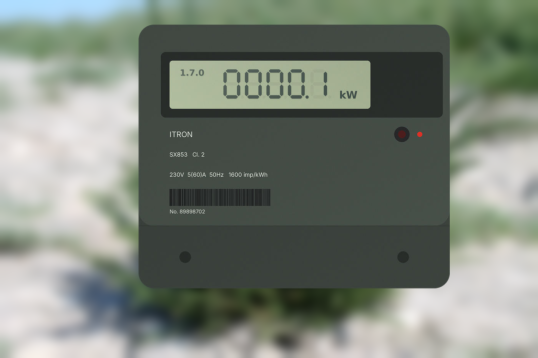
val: 0.1
